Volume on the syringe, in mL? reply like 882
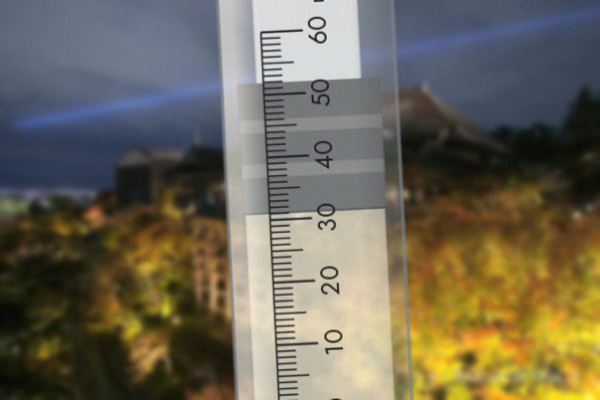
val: 31
